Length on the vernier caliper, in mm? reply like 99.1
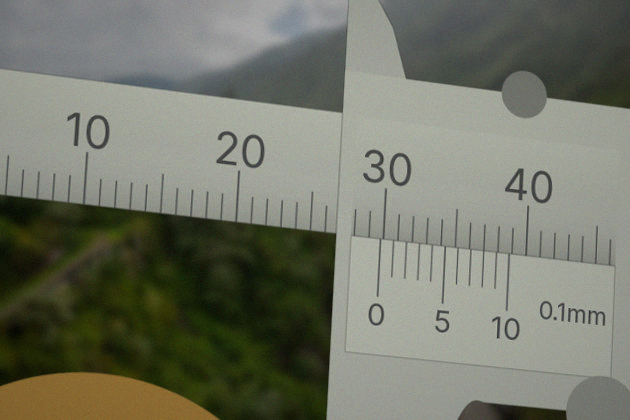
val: 29.8
